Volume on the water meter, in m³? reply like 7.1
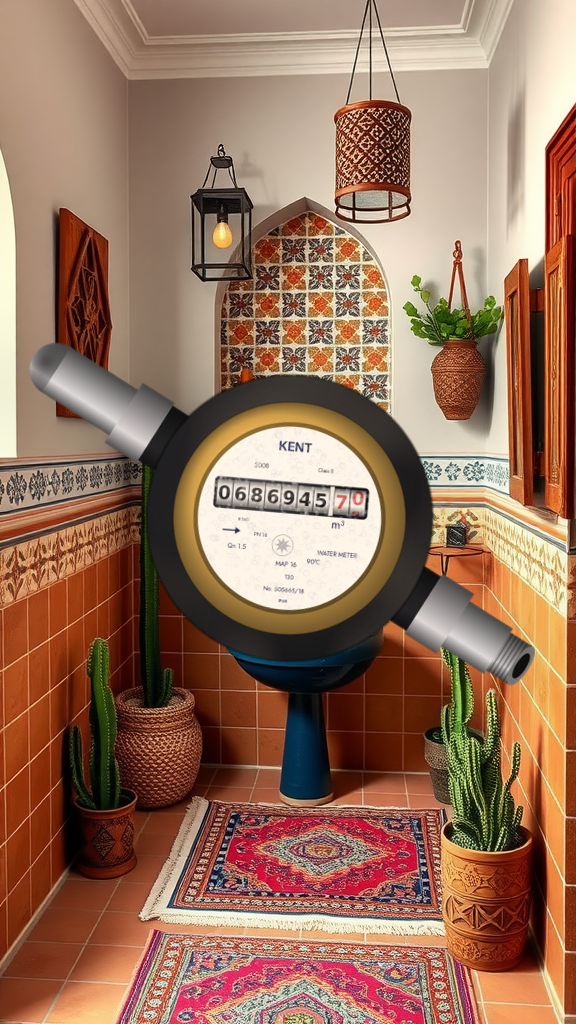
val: 686945.70
